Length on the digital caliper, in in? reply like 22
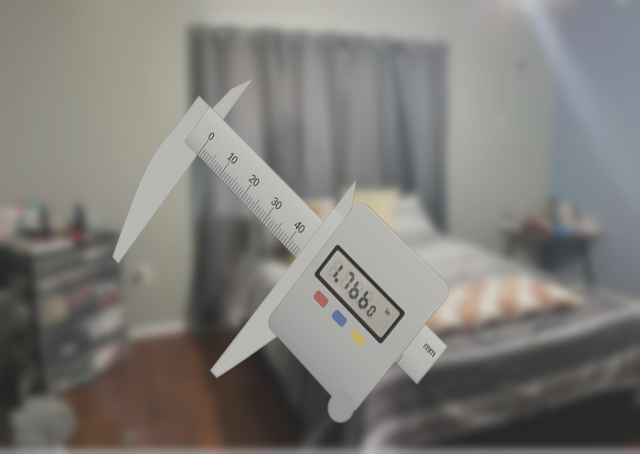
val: 1.7660
